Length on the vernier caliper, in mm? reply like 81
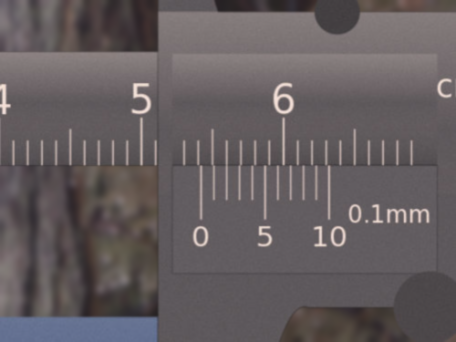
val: 54.2
